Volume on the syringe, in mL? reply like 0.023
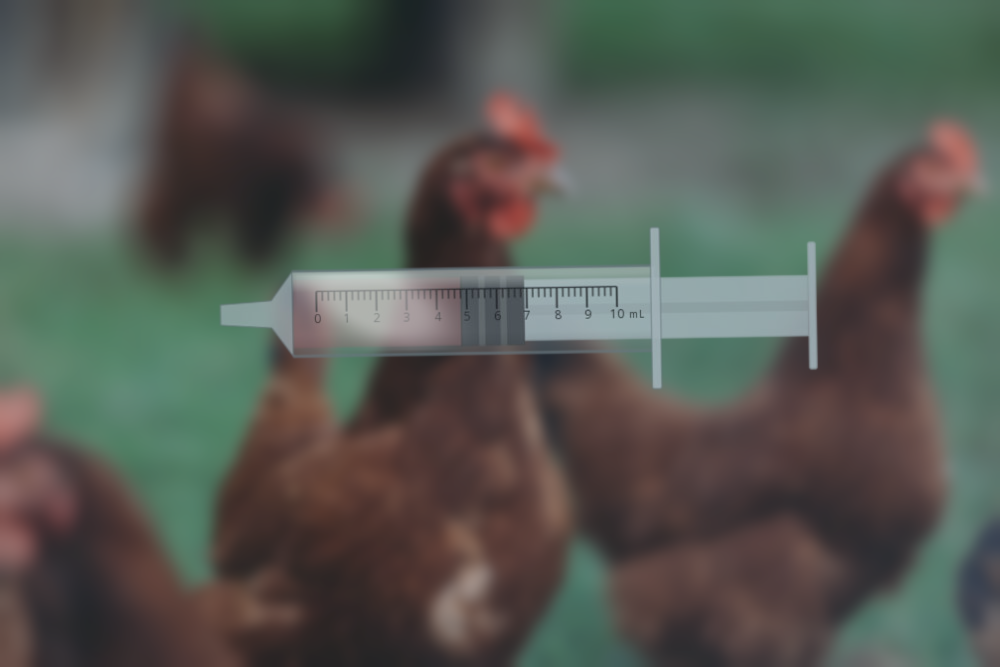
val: 4.8
